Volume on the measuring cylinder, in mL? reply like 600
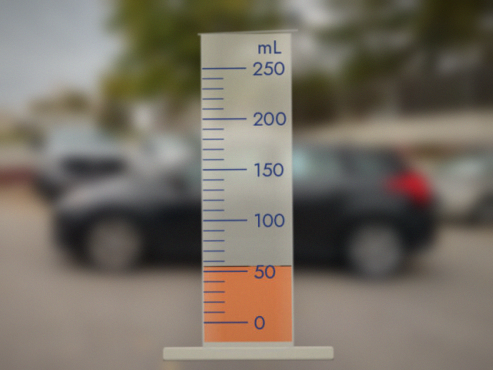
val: 55
